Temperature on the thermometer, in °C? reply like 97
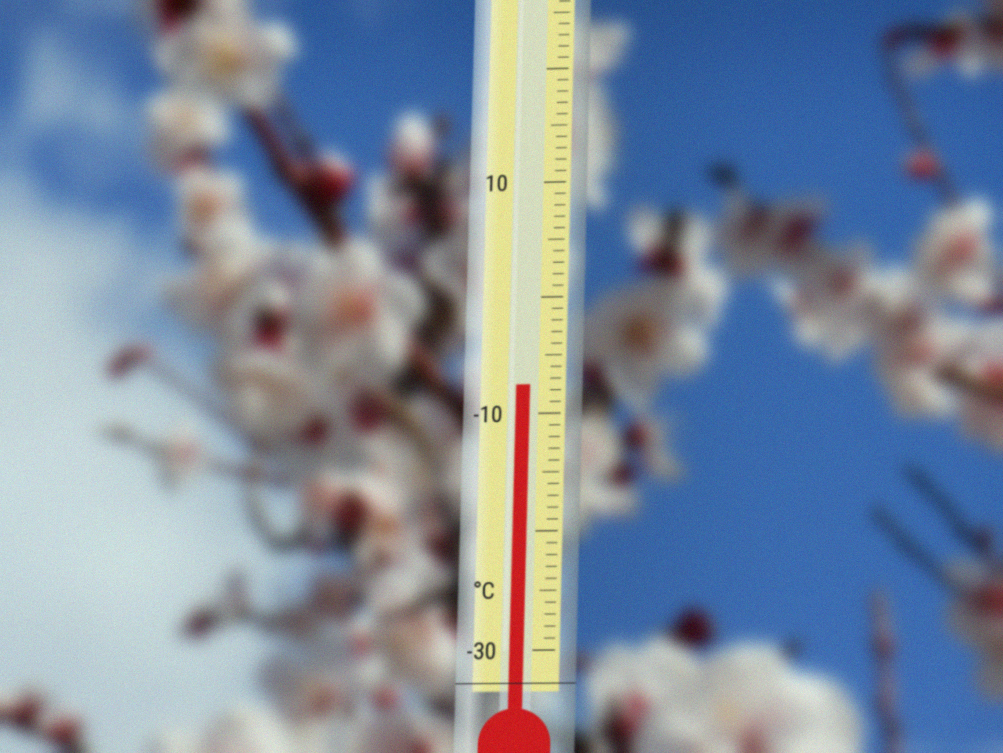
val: -7.5
